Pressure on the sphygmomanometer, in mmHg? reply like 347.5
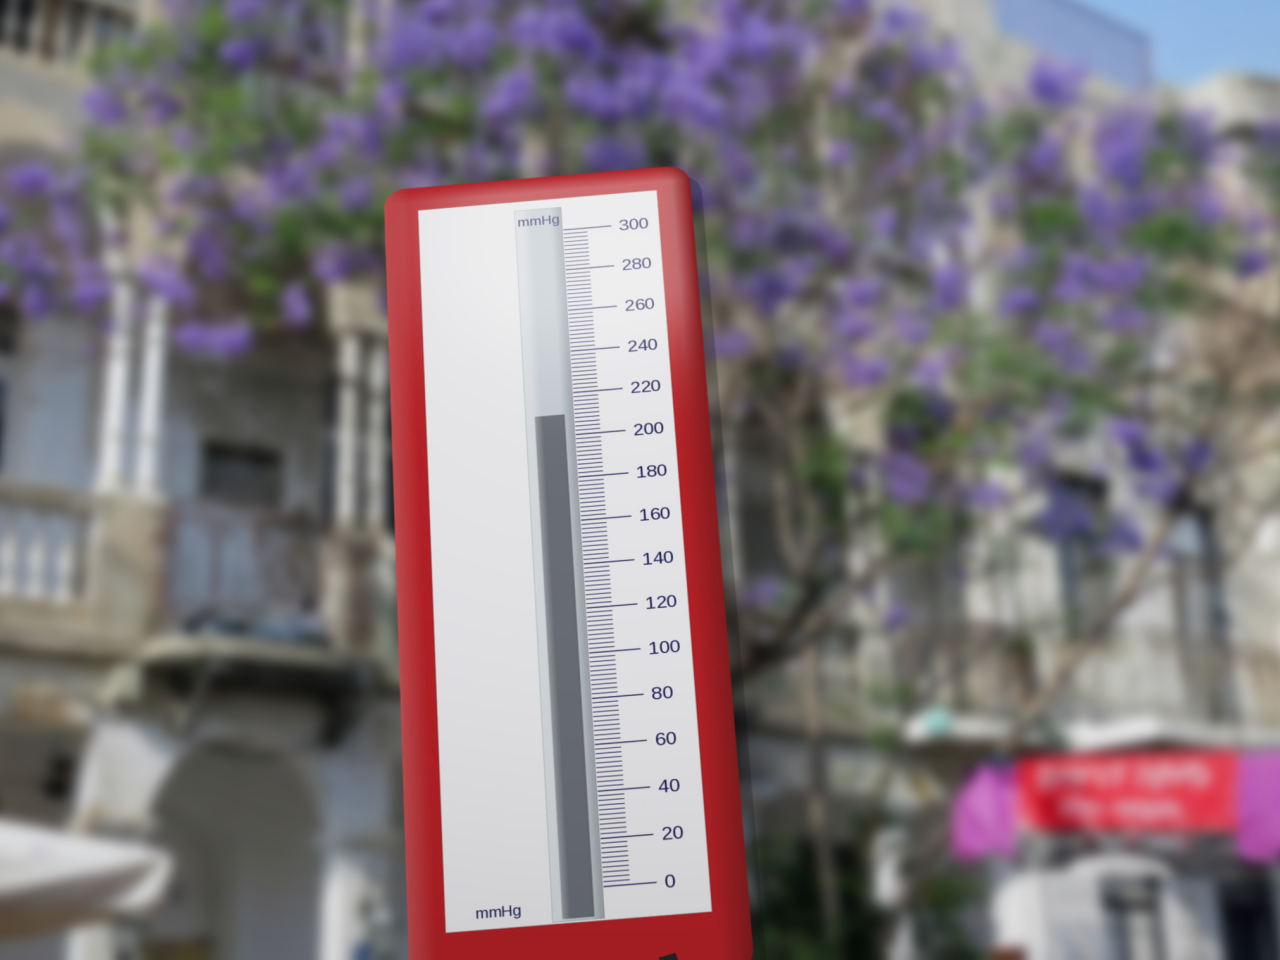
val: 210
